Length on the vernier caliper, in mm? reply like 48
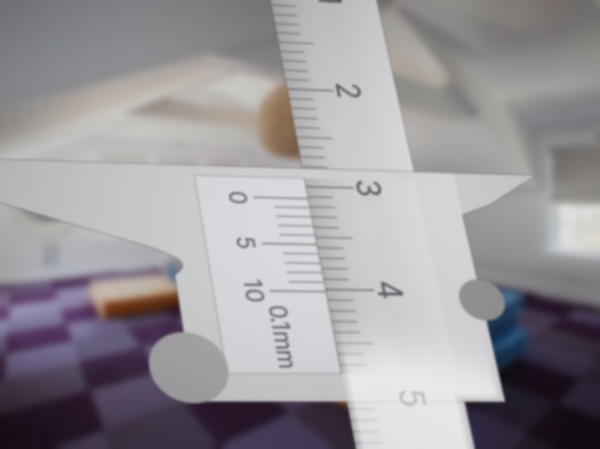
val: 31.2
